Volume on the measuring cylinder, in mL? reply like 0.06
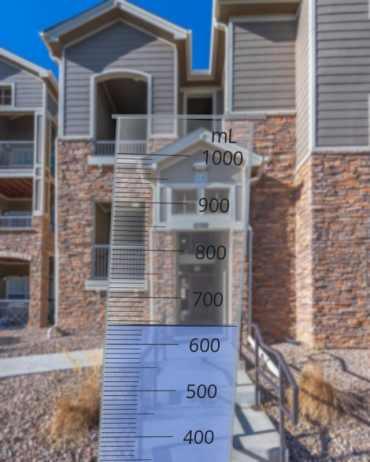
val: 640
